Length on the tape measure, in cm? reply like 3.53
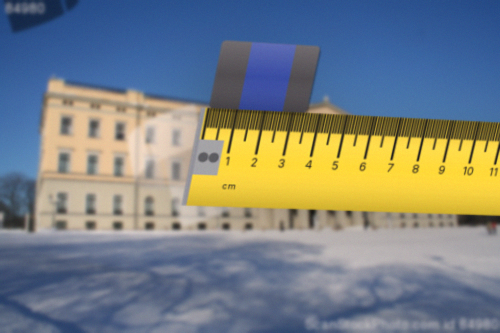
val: 3.5
